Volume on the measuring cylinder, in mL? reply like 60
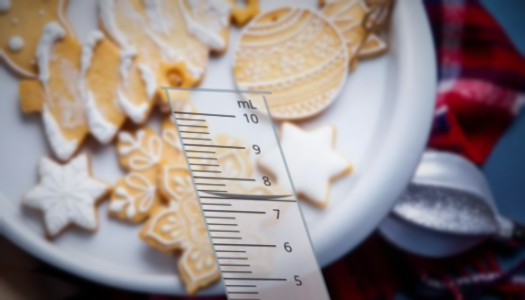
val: 7.4
